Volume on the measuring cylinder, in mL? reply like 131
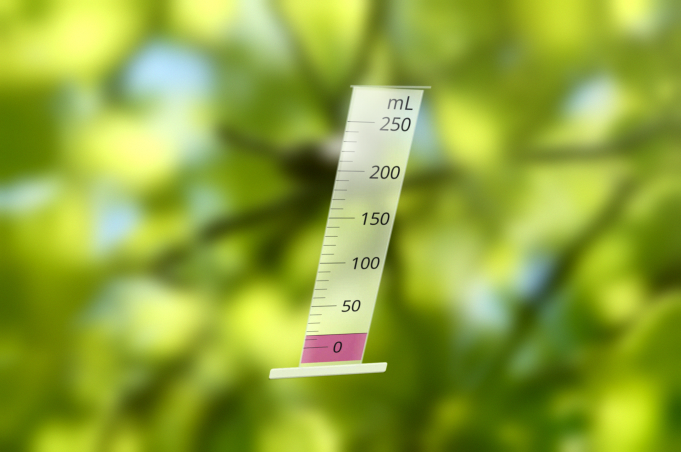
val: 15
